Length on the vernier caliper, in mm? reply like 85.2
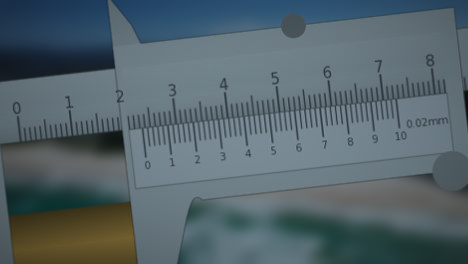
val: 23.5
